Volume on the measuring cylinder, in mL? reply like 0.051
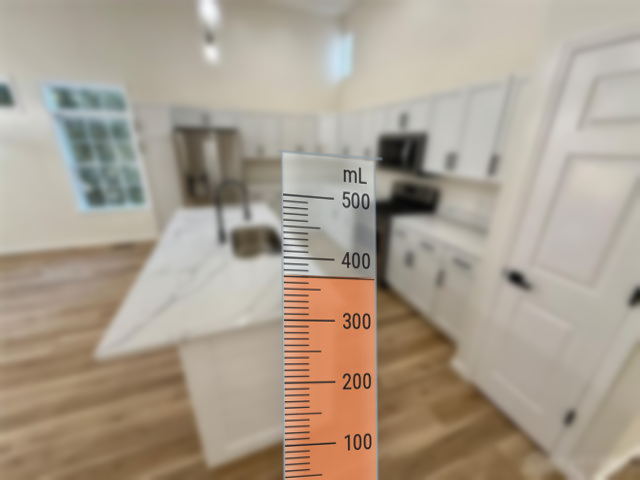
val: 370
